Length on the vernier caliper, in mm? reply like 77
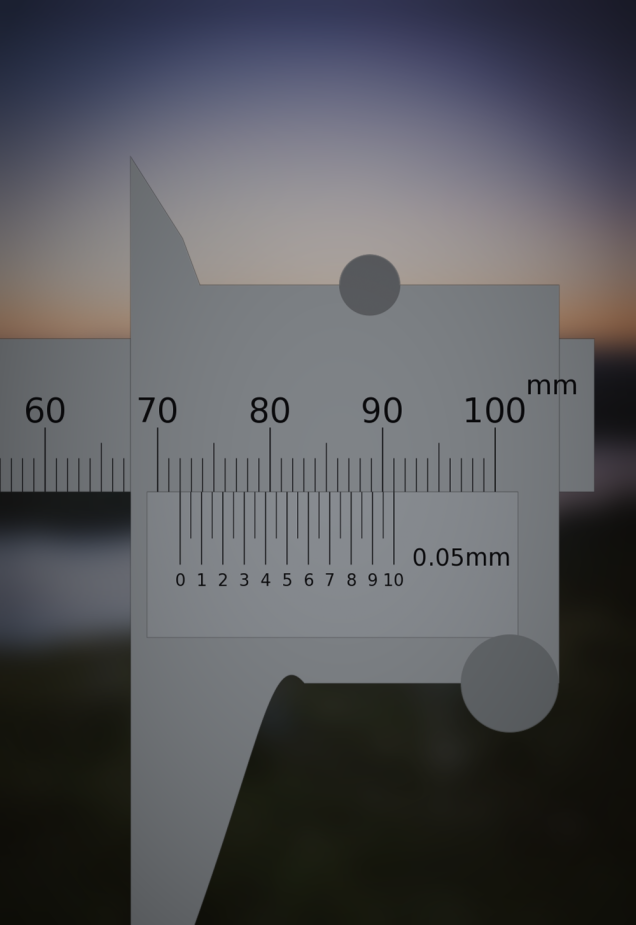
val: 72.0
